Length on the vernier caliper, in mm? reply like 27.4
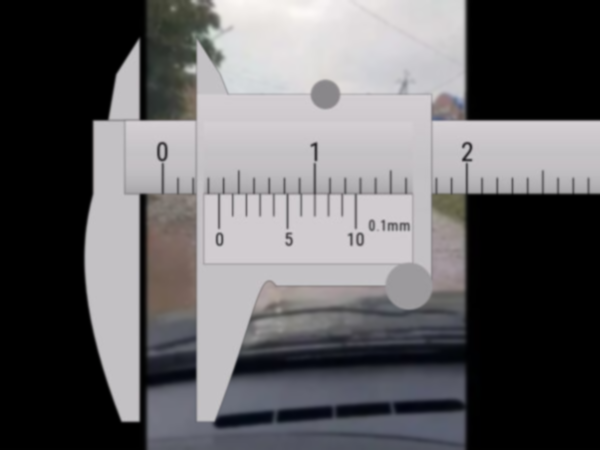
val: 3.7
